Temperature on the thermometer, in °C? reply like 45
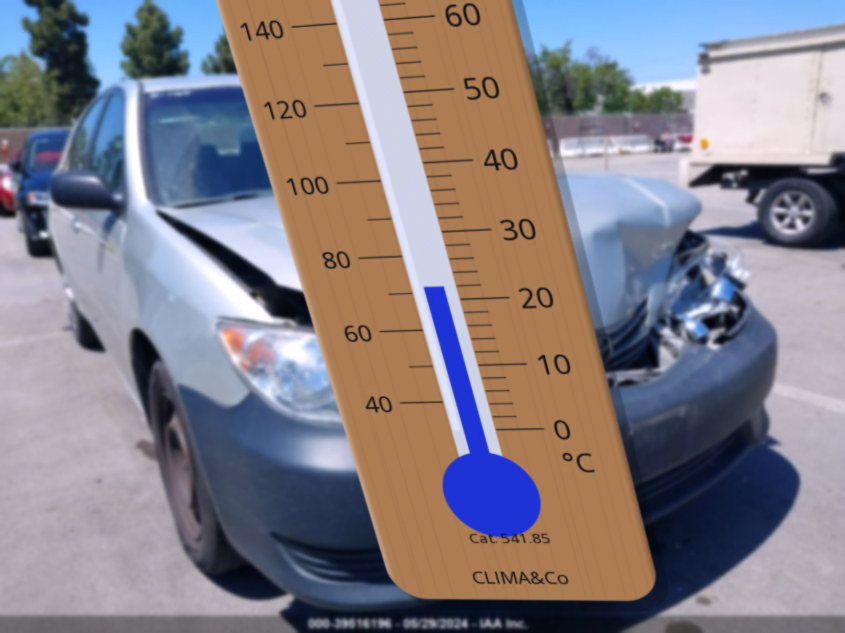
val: 22
